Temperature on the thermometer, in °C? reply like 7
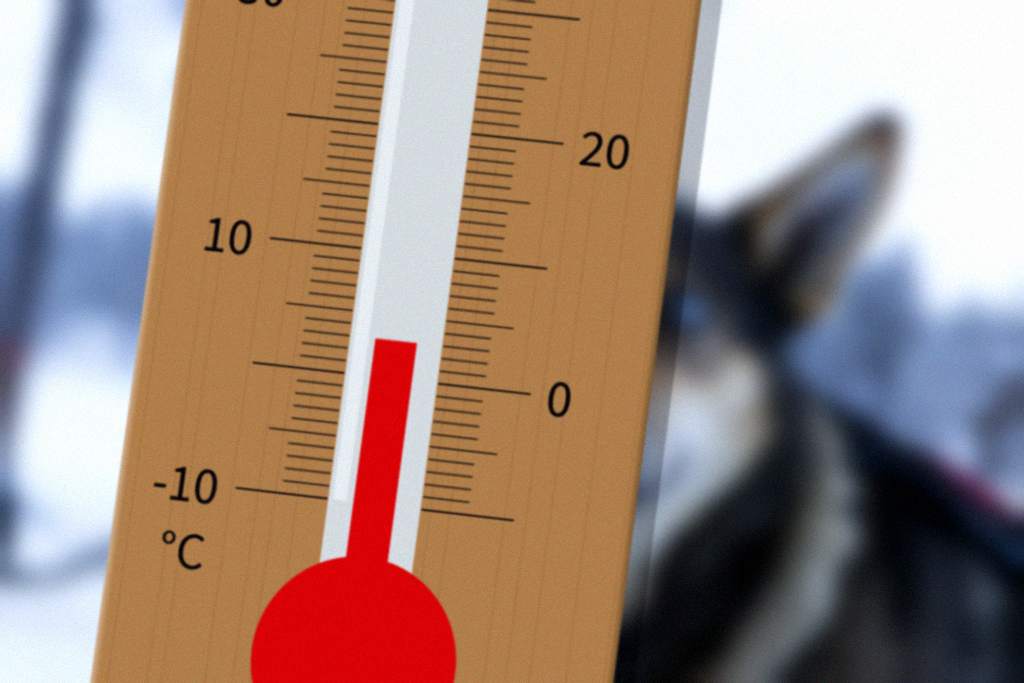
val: 3
